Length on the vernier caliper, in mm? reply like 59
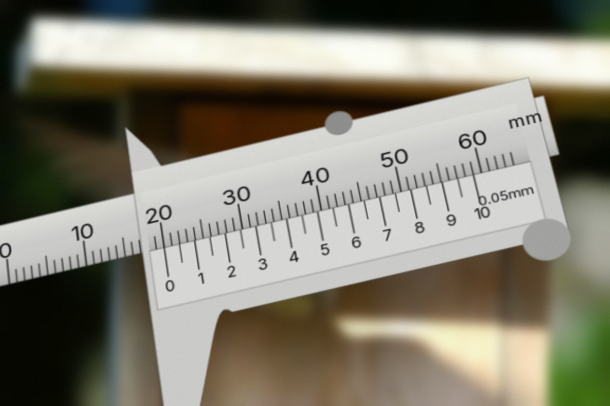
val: 20.0
